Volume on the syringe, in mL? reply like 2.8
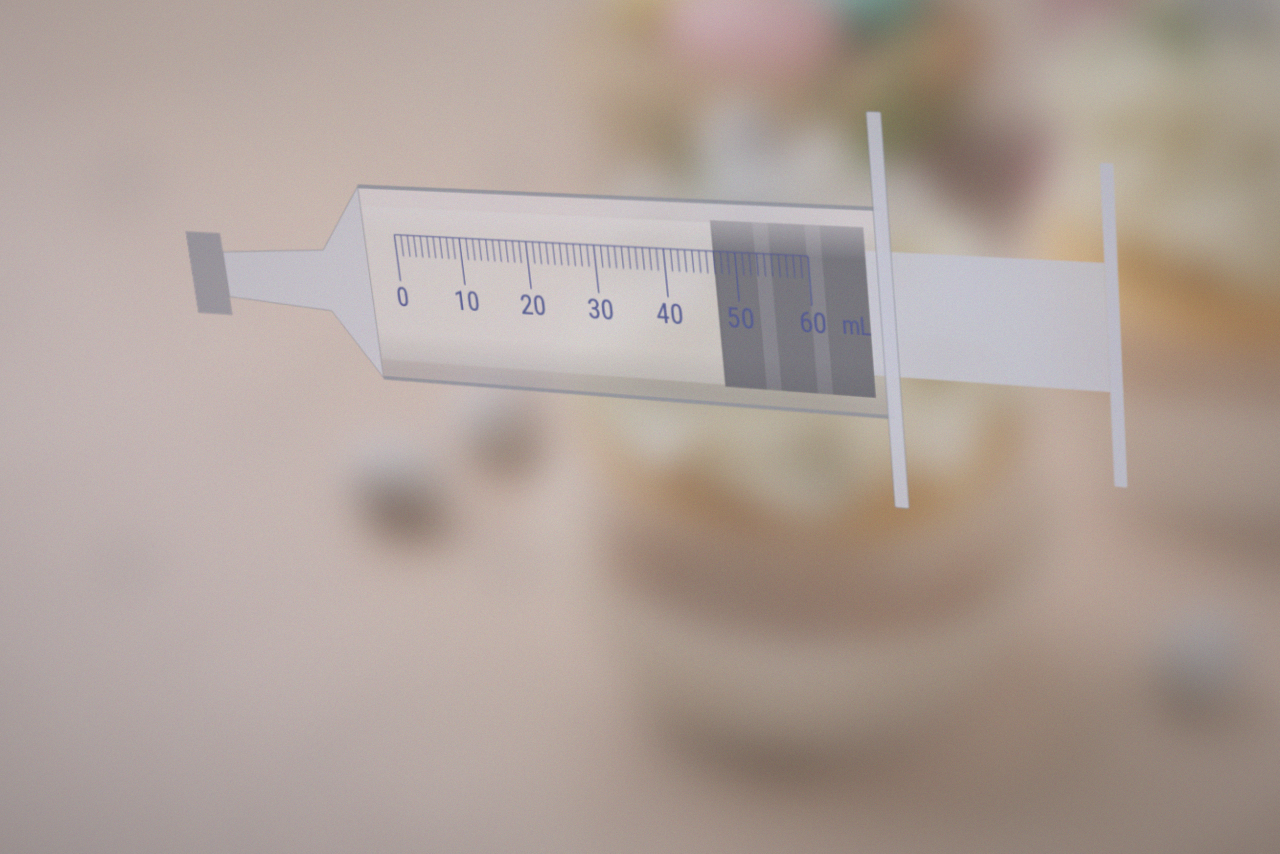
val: 47
